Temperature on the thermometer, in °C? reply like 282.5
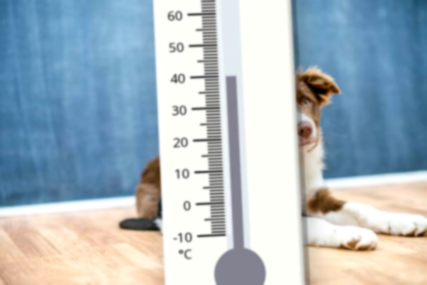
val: 40
